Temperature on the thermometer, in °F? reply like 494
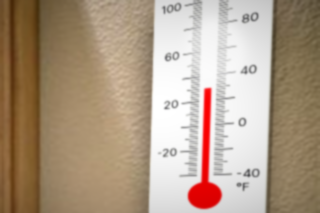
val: 30
